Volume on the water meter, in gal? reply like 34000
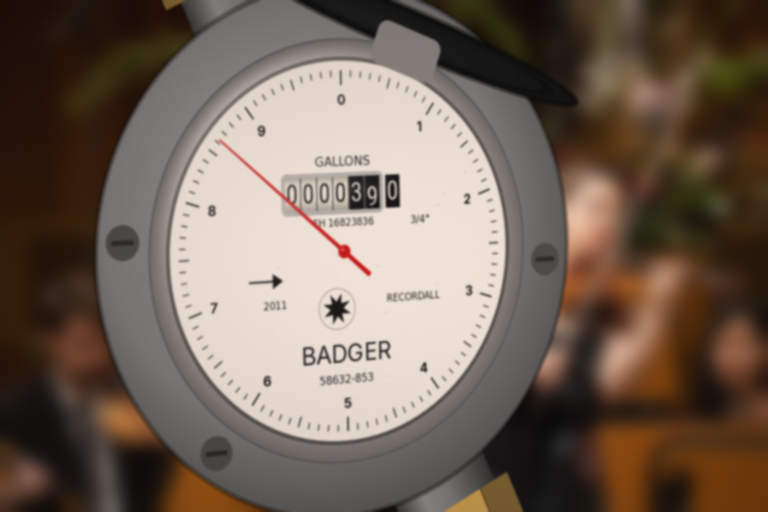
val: 388.6
